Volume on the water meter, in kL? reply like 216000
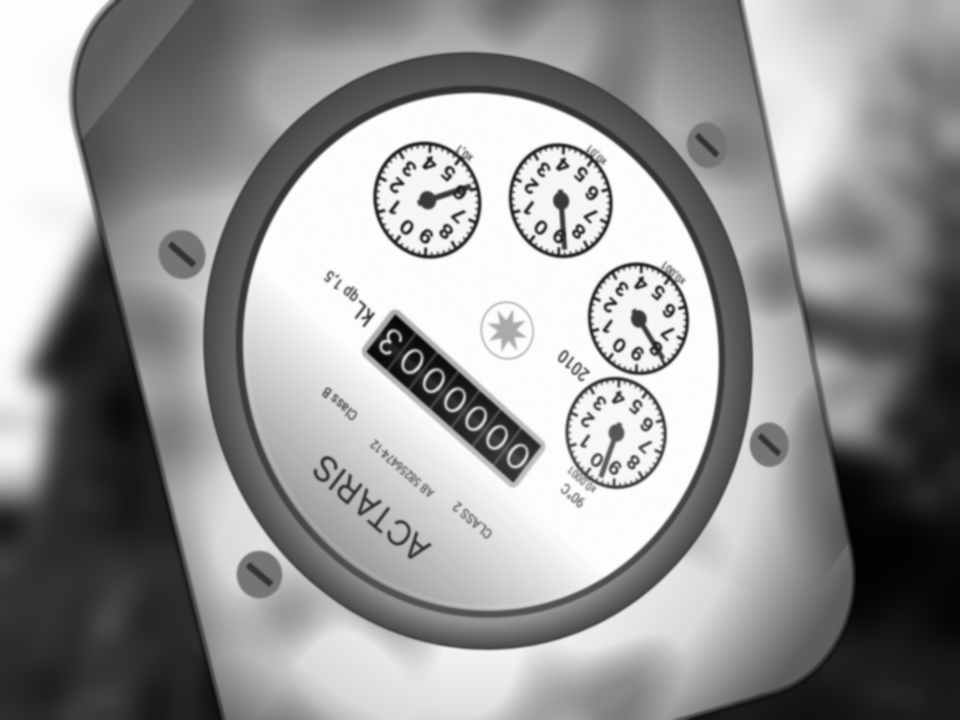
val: 3.5879
